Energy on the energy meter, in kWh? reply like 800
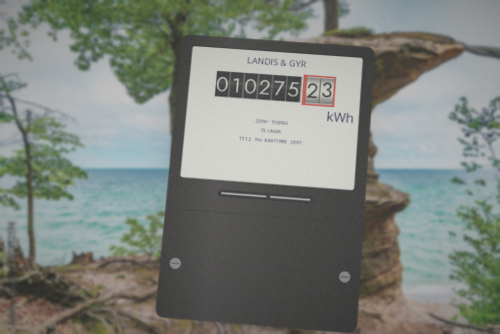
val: 10275.23
